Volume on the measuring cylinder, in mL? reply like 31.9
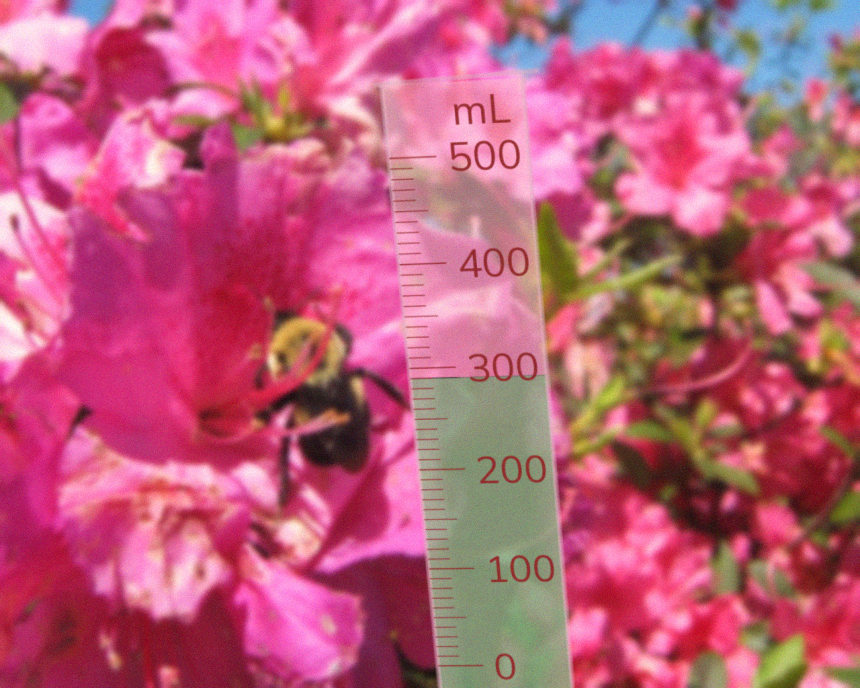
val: 290
